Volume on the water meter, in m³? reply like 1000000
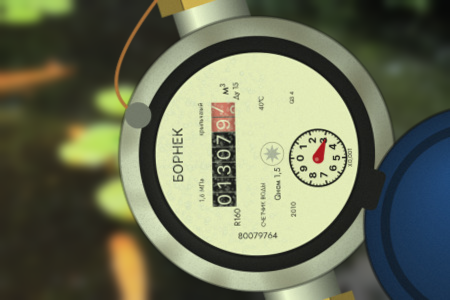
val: 1307.973
